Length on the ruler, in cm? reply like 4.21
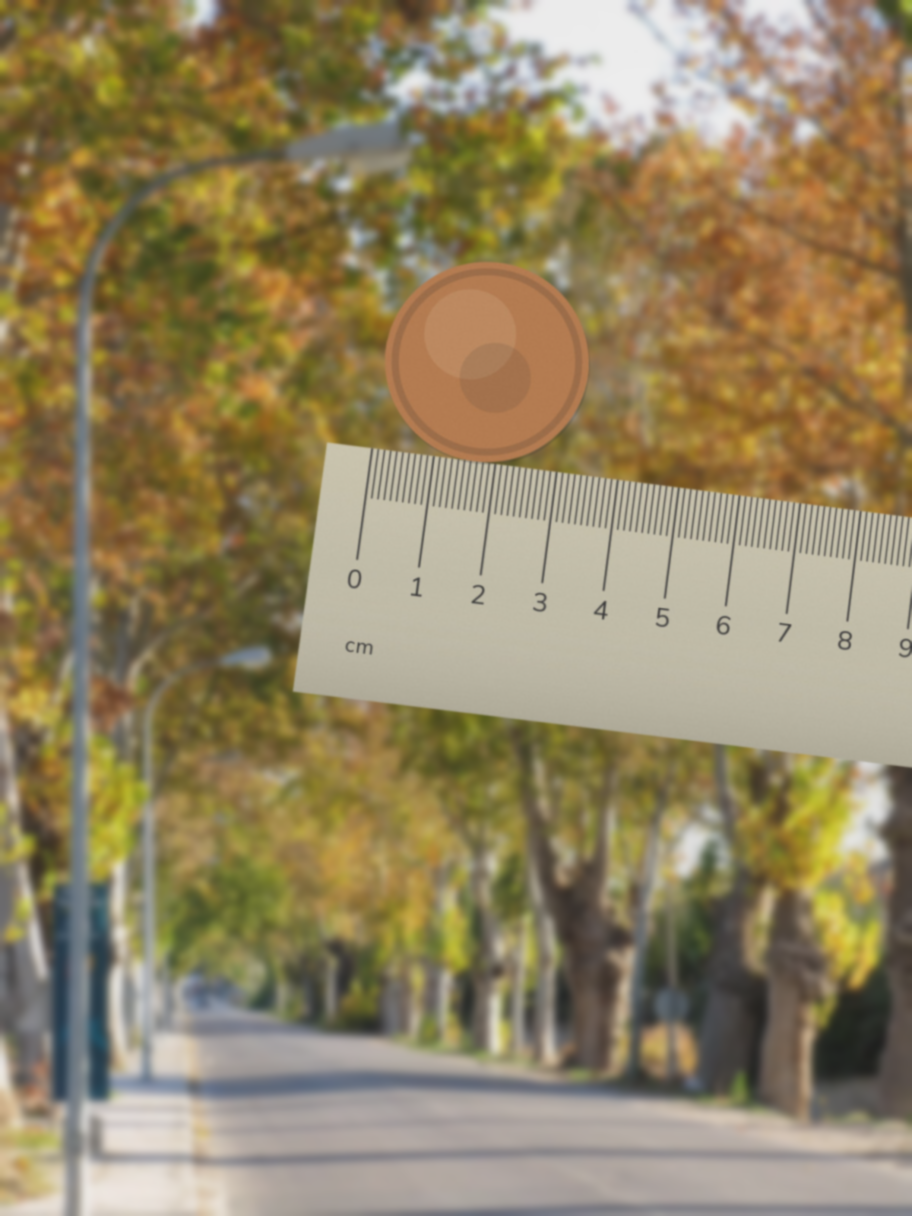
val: 3.3
